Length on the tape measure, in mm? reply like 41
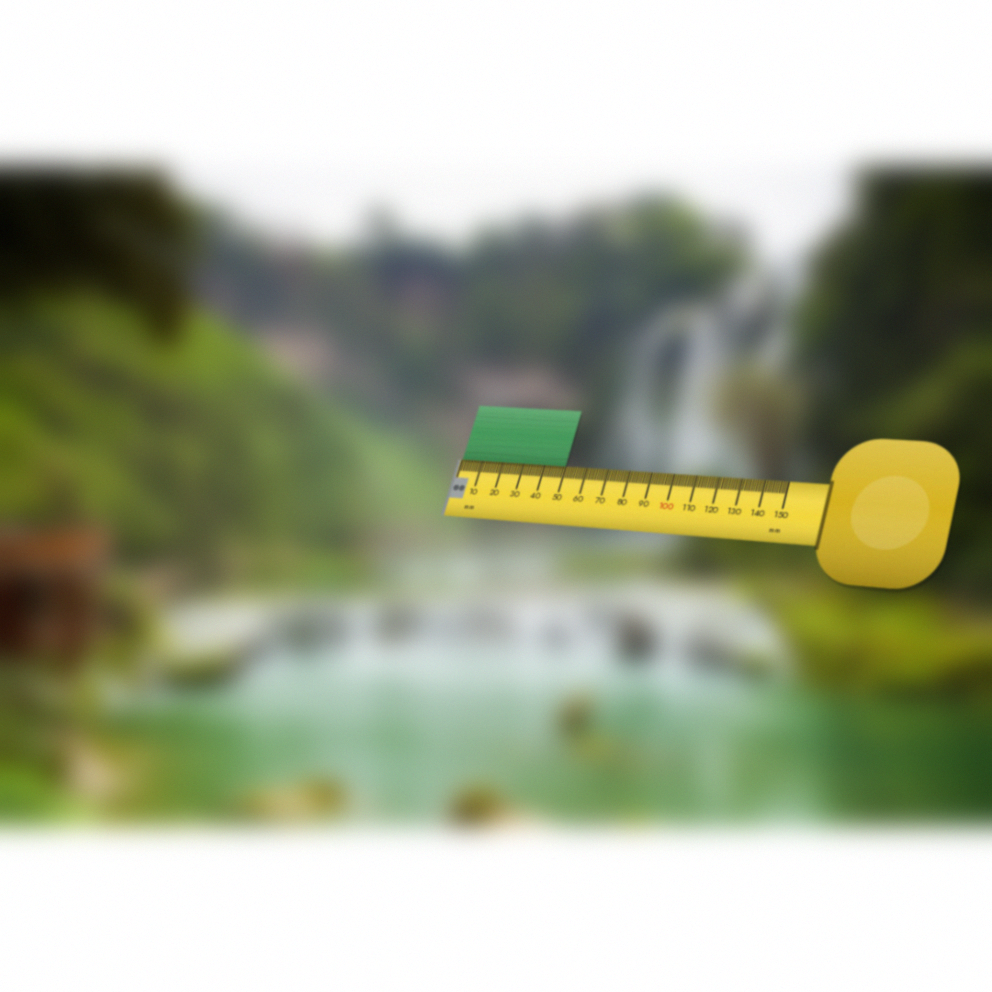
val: 50
